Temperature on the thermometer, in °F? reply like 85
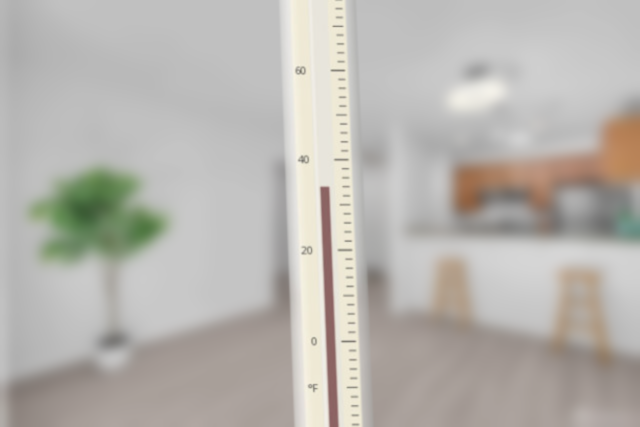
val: 34
